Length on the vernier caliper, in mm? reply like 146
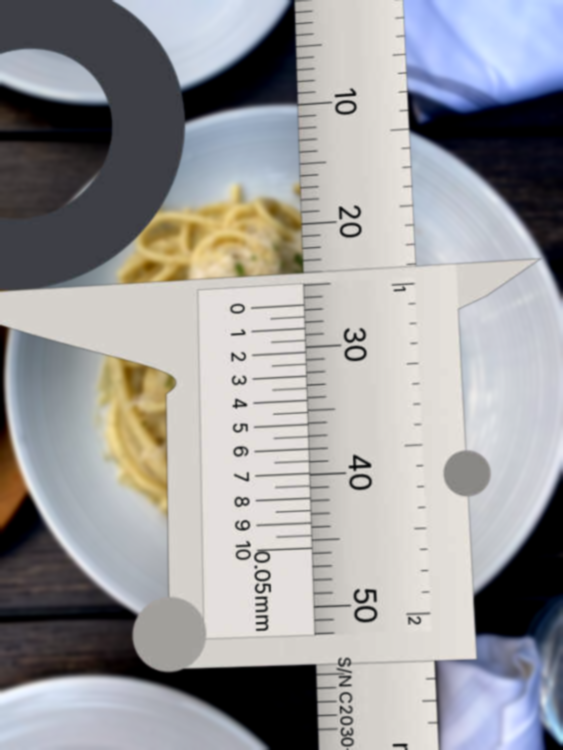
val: 26.6
